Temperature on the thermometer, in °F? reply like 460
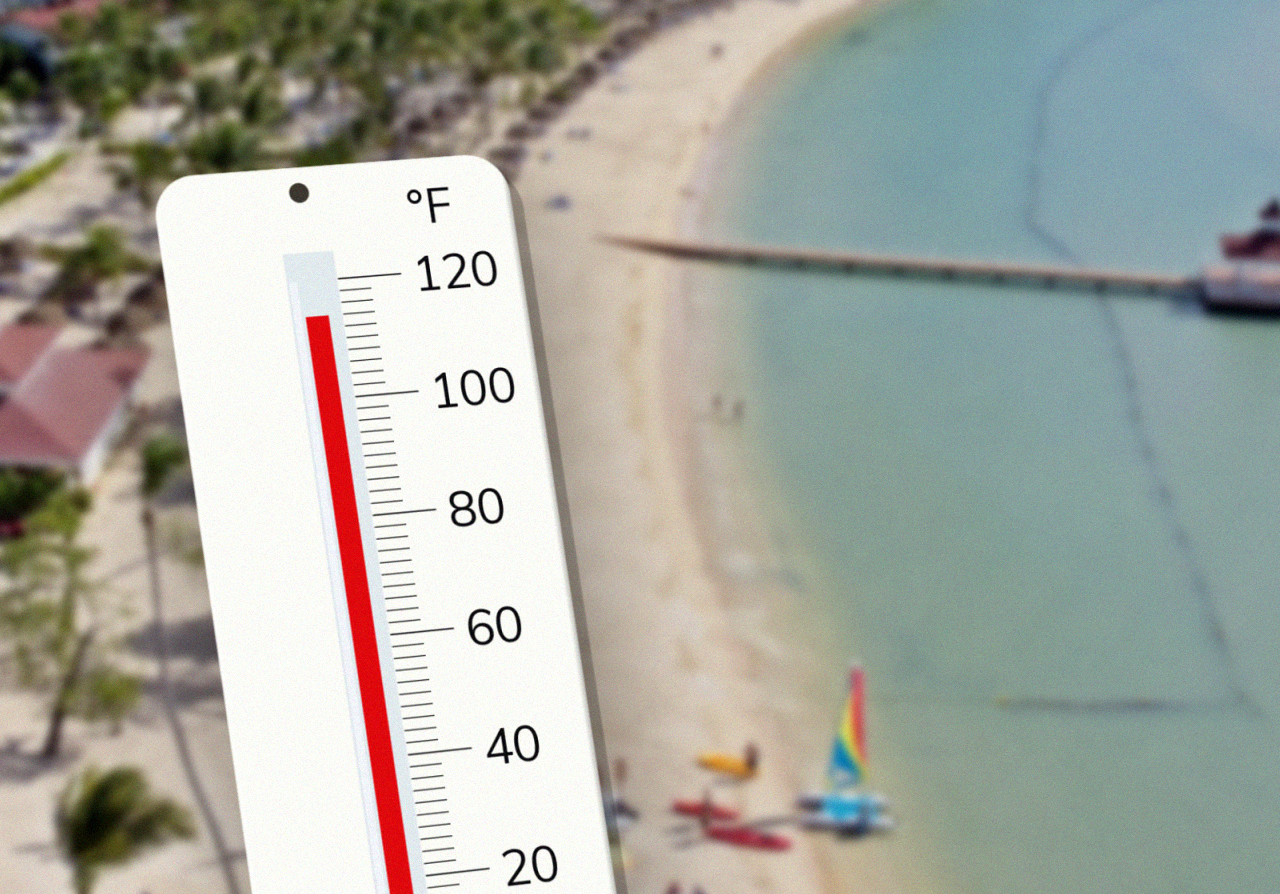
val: 114
